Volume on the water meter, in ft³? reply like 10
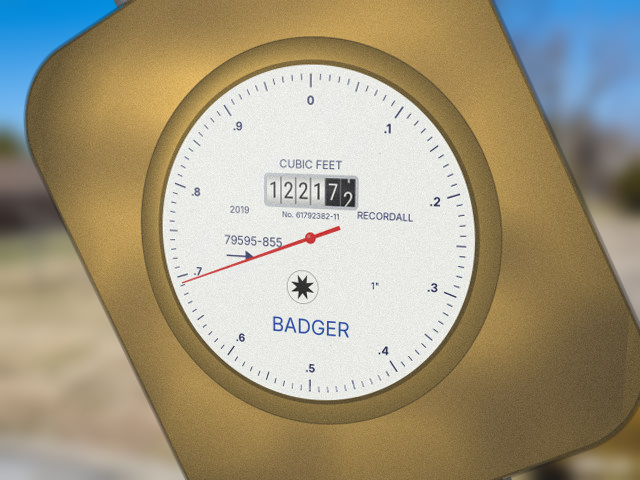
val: 122171.69
